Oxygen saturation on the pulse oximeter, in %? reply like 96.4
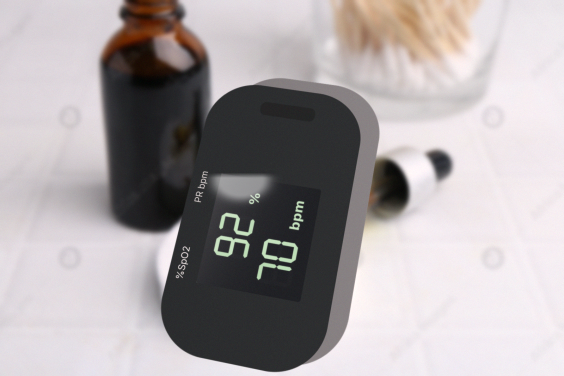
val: 92
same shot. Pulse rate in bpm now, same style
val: 70
